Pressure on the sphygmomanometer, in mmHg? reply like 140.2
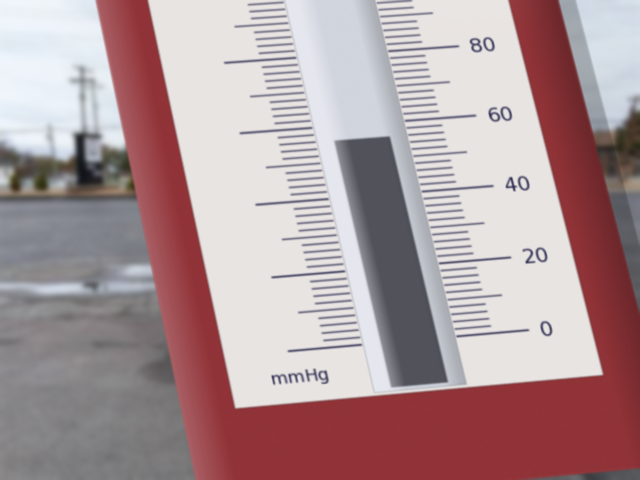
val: 56
